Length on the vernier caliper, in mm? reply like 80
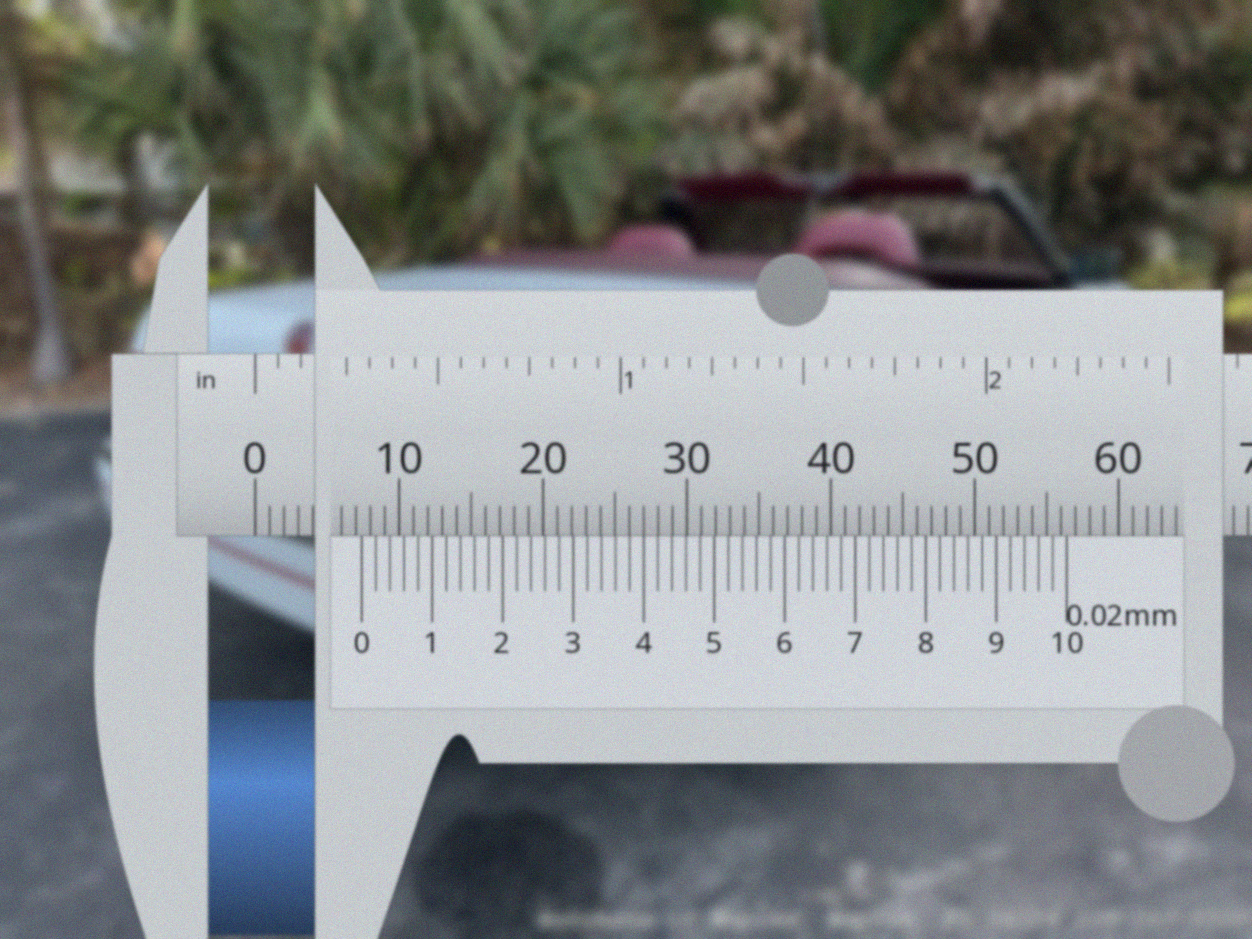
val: 7.4
